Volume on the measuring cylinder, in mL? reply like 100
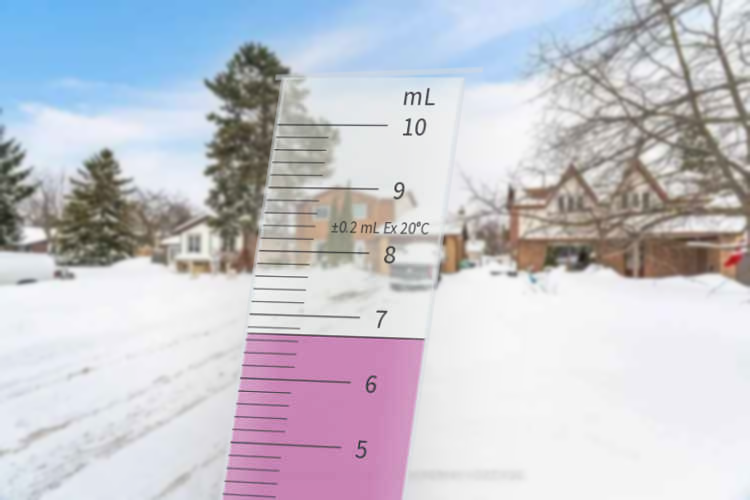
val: 6.7
